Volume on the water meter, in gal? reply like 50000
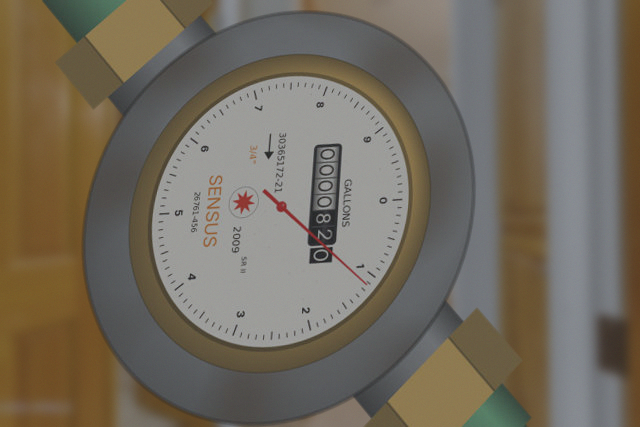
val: 821.1
